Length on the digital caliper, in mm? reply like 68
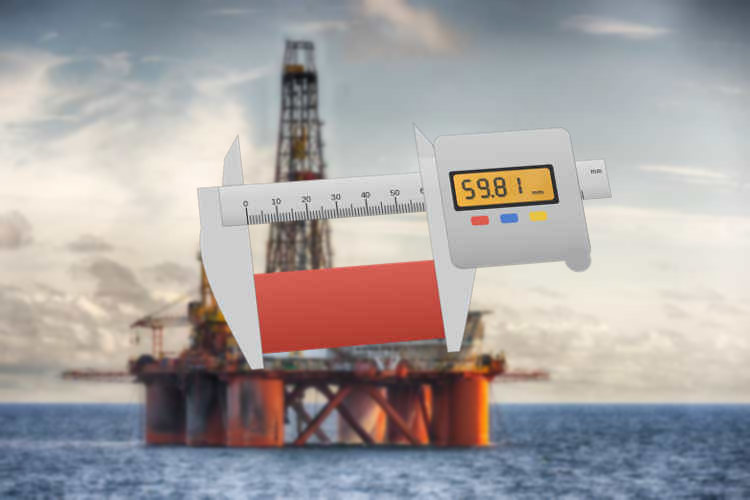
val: 59.81
